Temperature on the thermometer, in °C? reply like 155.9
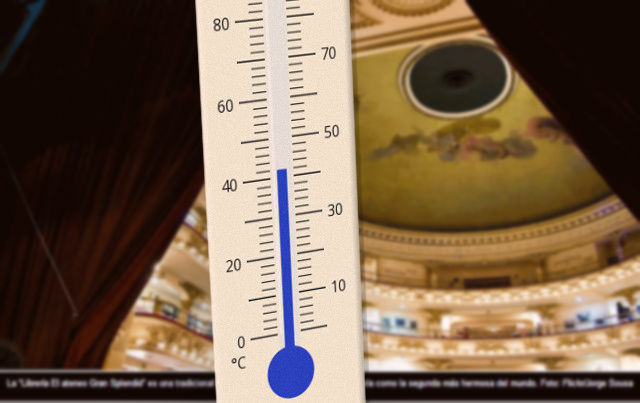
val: 42
